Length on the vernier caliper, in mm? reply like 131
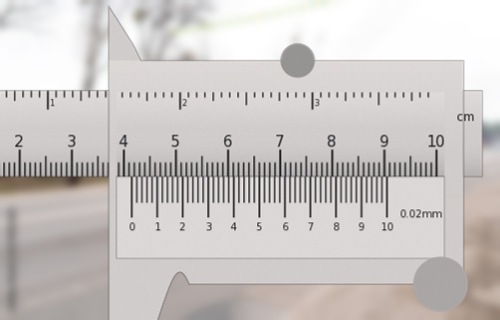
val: 41.5
